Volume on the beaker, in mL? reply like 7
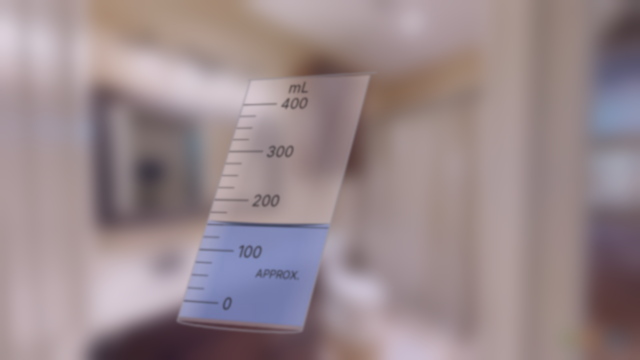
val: 150
